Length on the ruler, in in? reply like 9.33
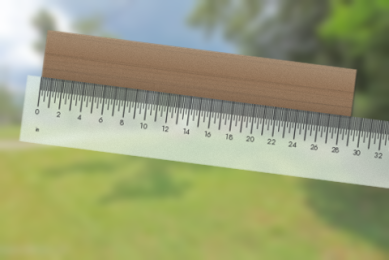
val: 29
